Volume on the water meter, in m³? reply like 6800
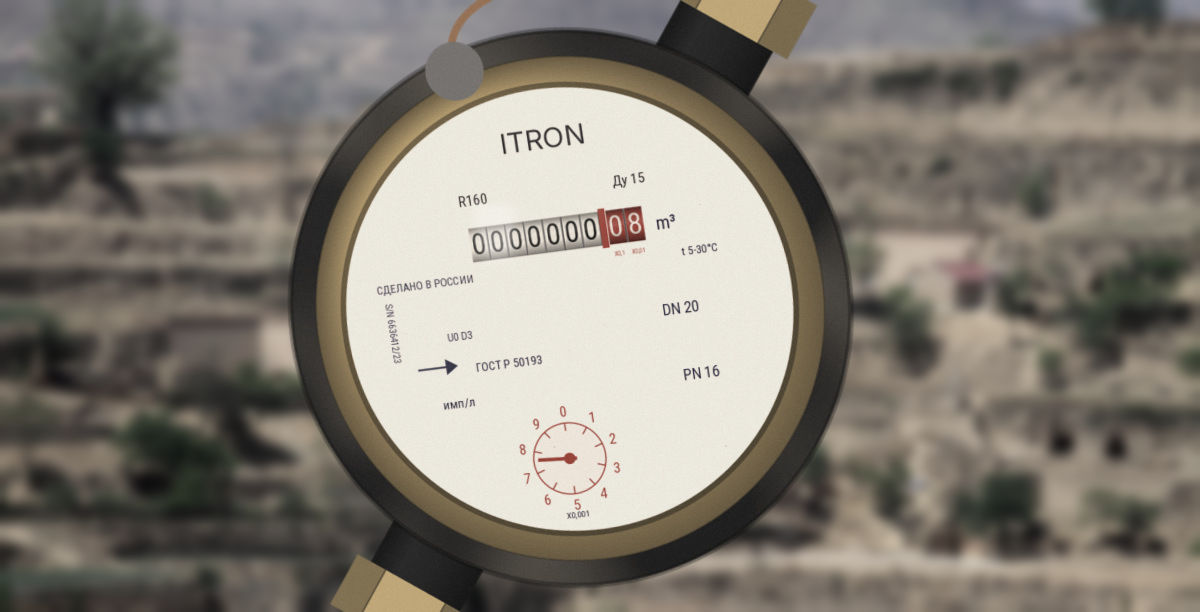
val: 0.087
